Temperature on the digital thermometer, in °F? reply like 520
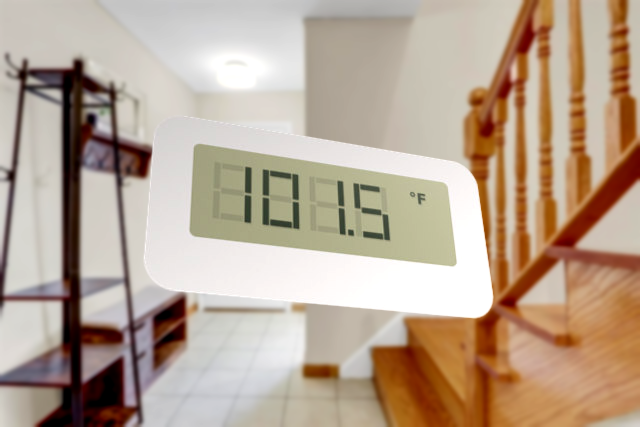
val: 101.5
